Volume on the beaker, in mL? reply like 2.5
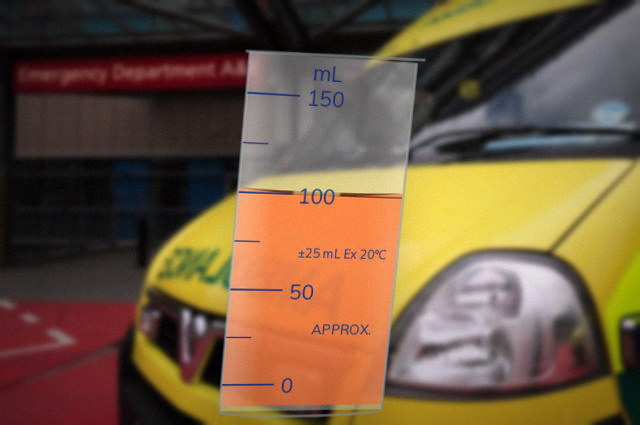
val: 100
